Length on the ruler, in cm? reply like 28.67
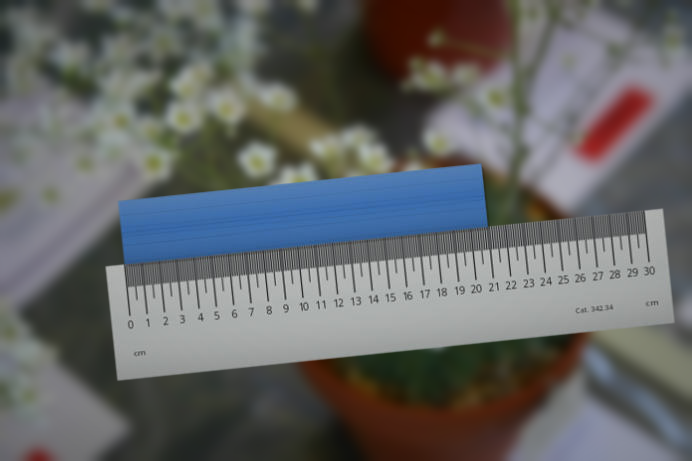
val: 21
